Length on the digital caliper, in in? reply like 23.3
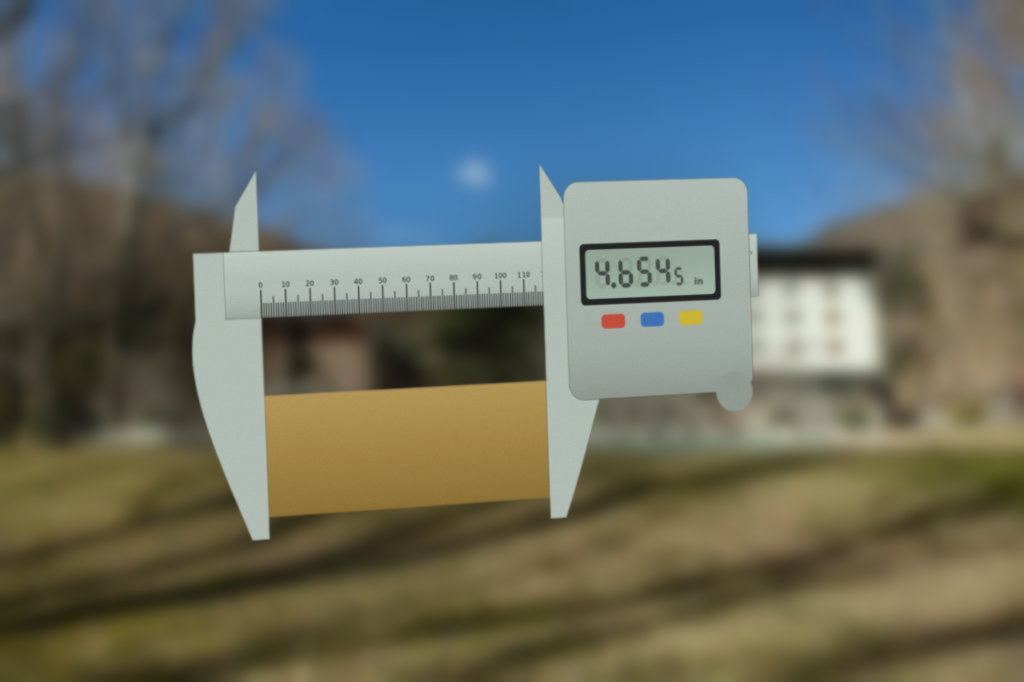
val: 4.6545
